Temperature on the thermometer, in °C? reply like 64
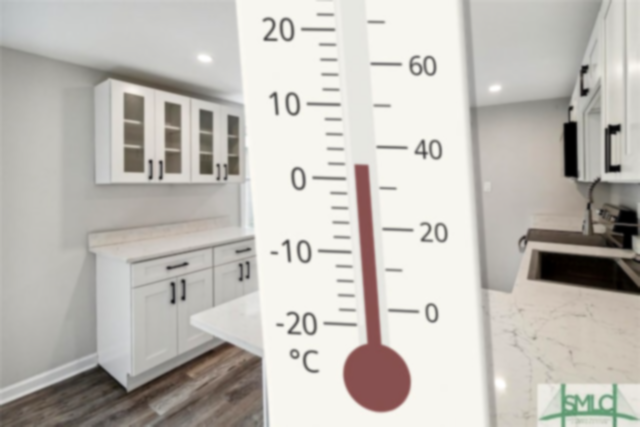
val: 2
